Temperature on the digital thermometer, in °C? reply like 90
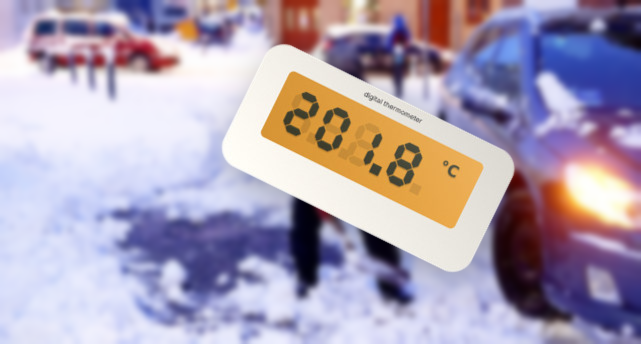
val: 201.8
